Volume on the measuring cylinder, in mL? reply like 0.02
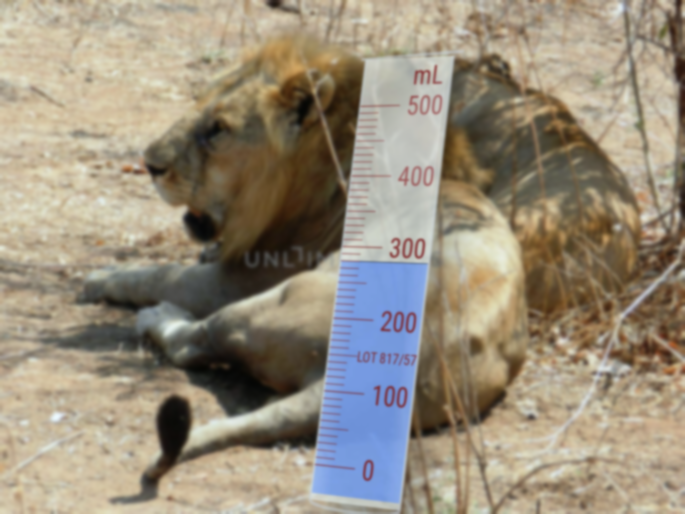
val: 280
